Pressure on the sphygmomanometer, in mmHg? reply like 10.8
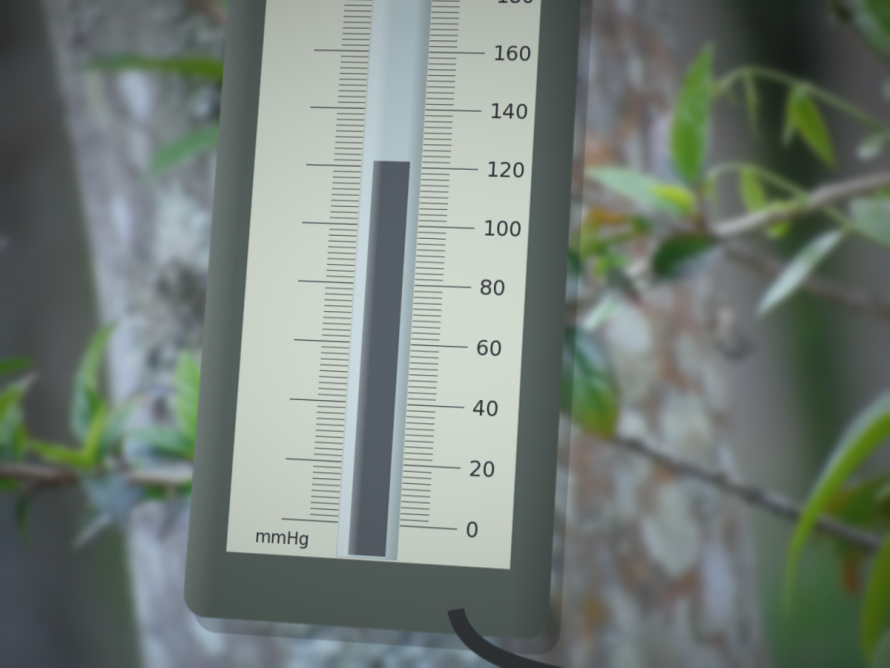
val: 122
